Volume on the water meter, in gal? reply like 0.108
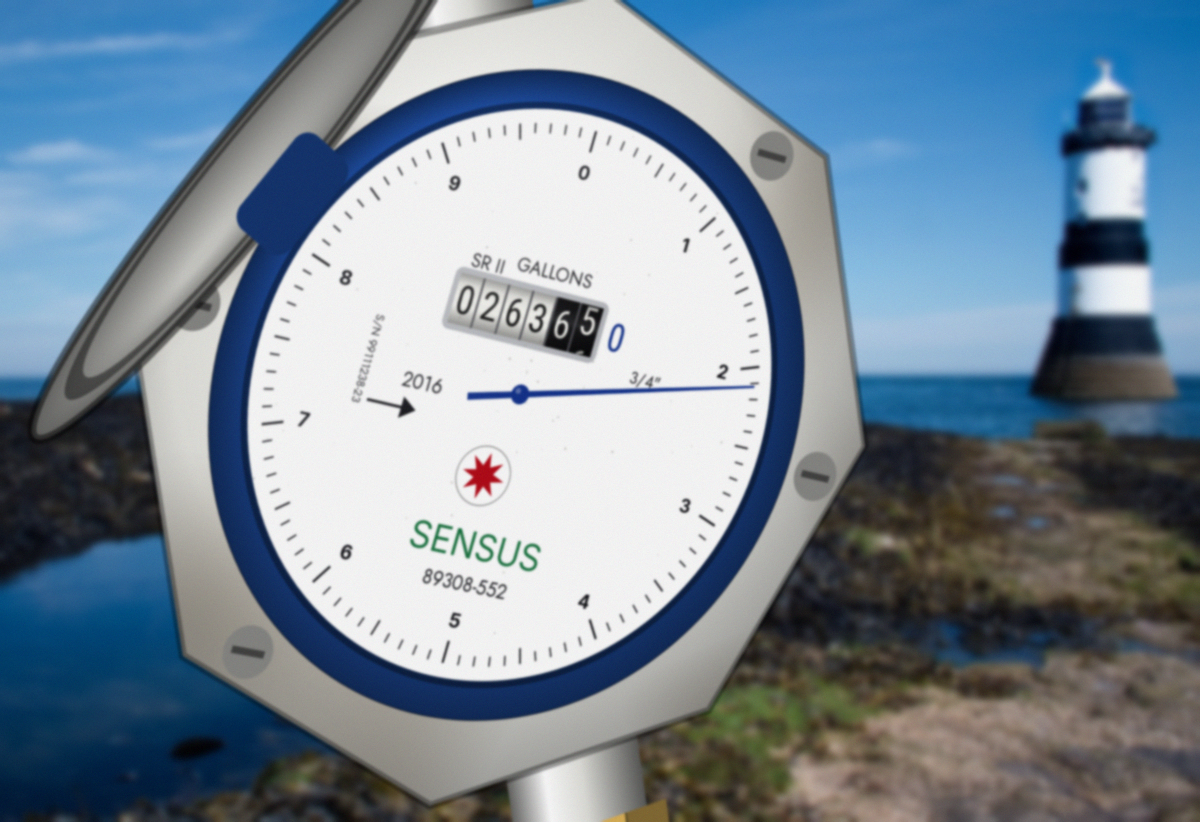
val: 263652.1
